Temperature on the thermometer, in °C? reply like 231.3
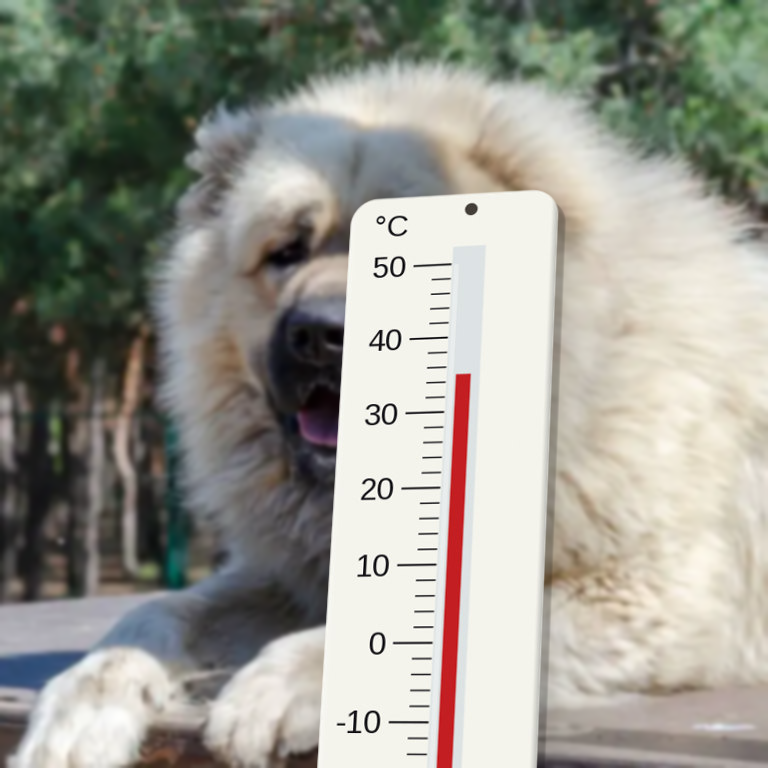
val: 35
